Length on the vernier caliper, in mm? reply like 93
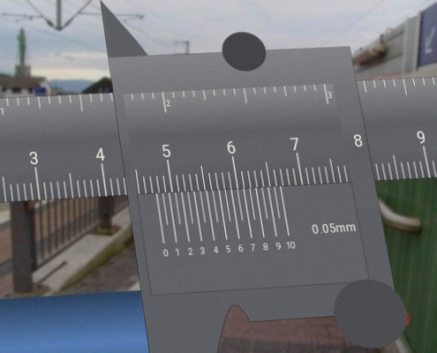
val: 47.6
